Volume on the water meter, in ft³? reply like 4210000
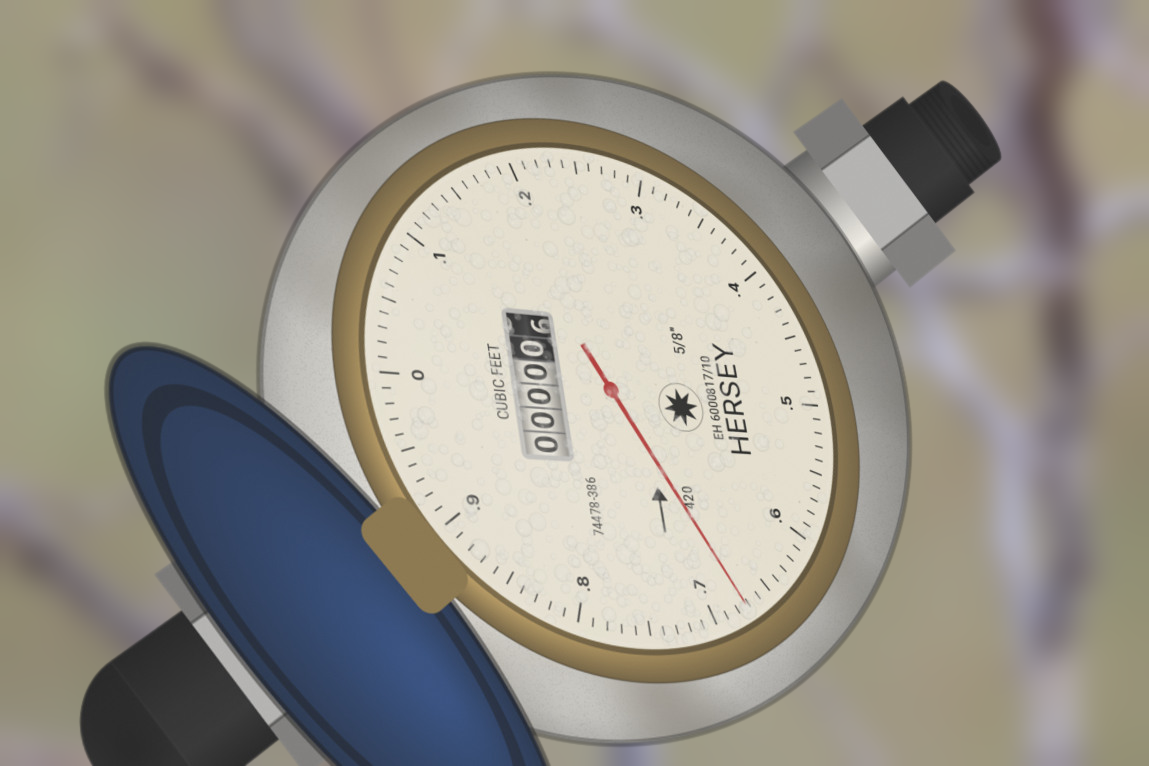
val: 5.67
